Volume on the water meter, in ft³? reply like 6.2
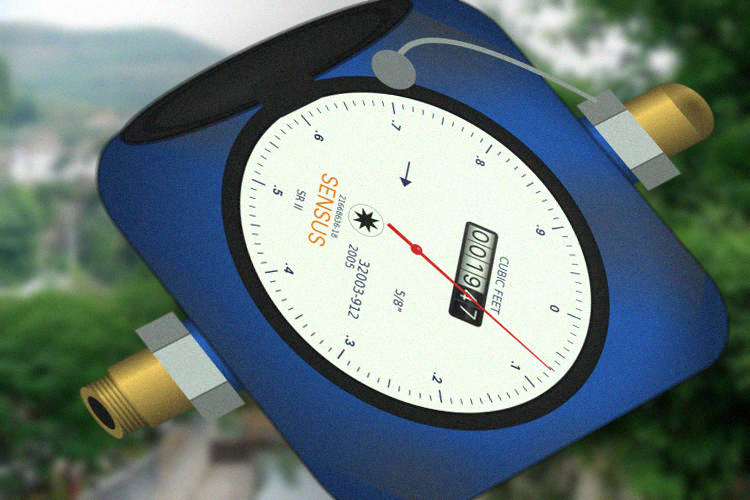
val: 1947.07
